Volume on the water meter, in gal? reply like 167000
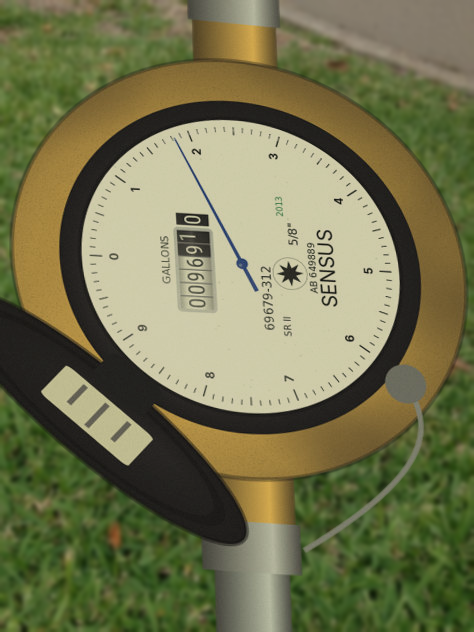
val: 96911.8
